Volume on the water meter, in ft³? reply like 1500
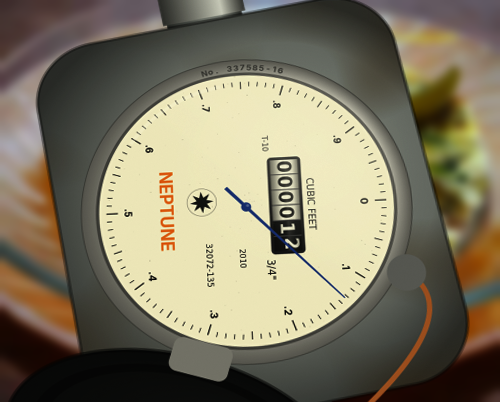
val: 12.13
